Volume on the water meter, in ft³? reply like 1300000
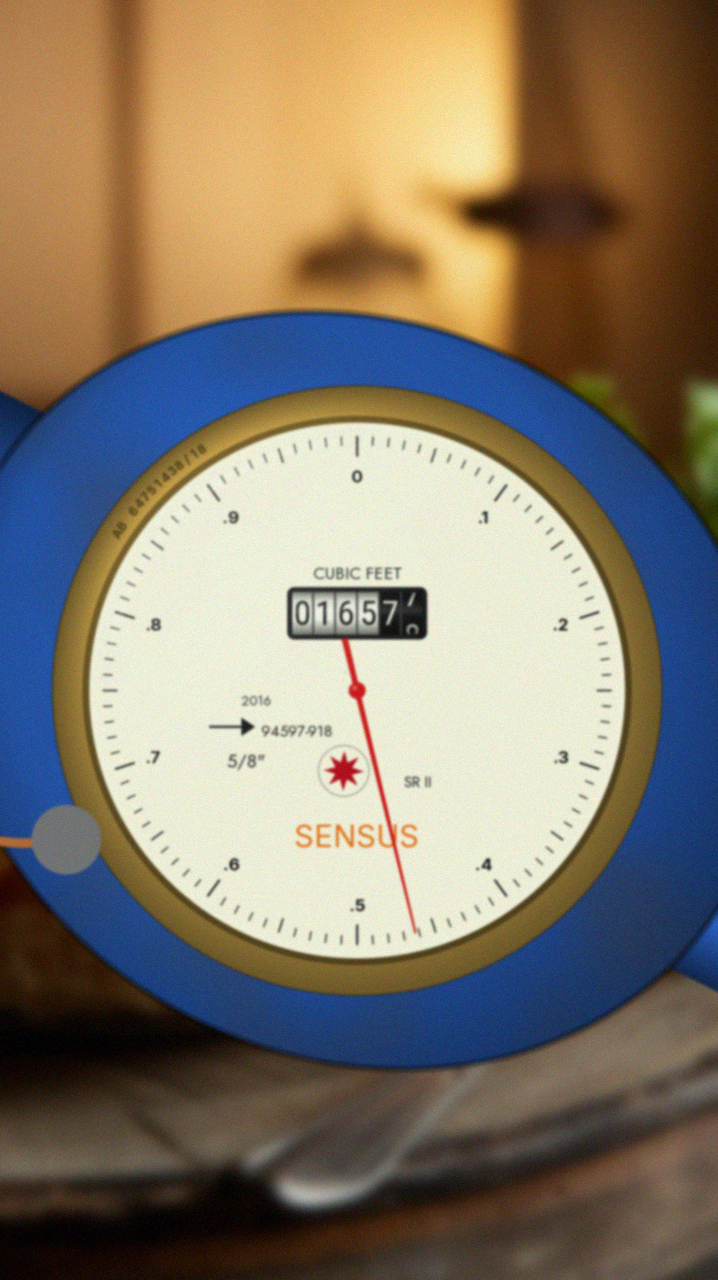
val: 16577.46
